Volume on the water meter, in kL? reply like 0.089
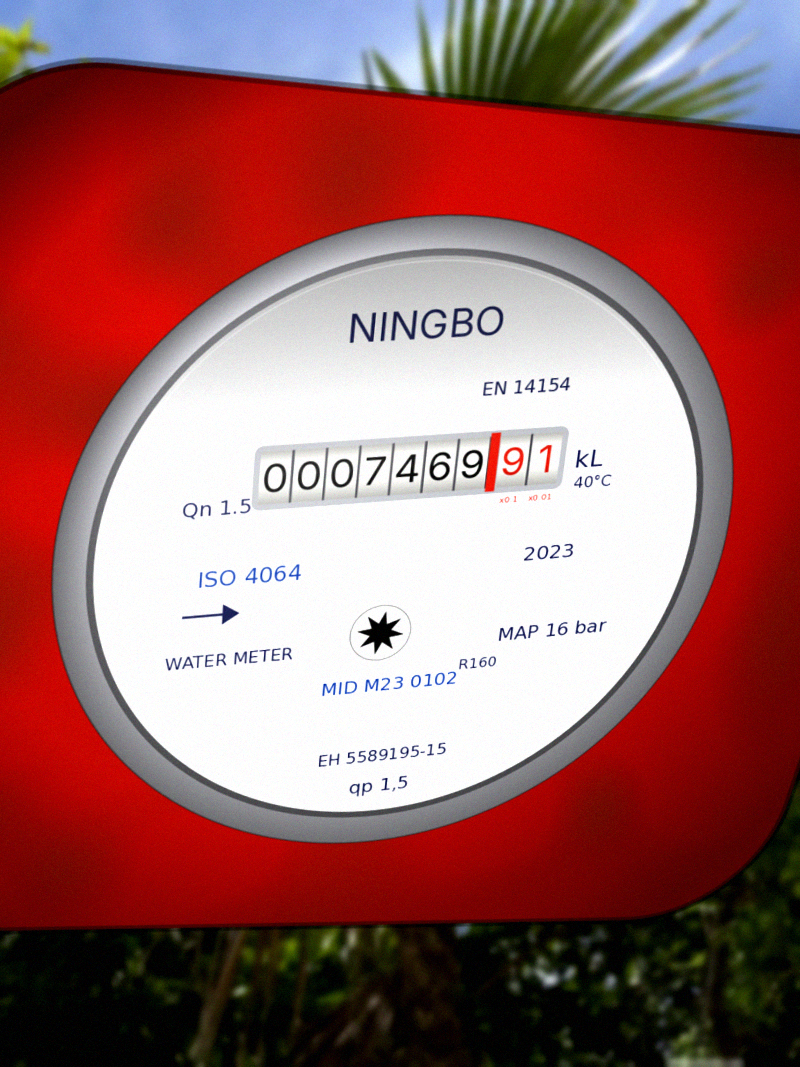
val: 7469.91
